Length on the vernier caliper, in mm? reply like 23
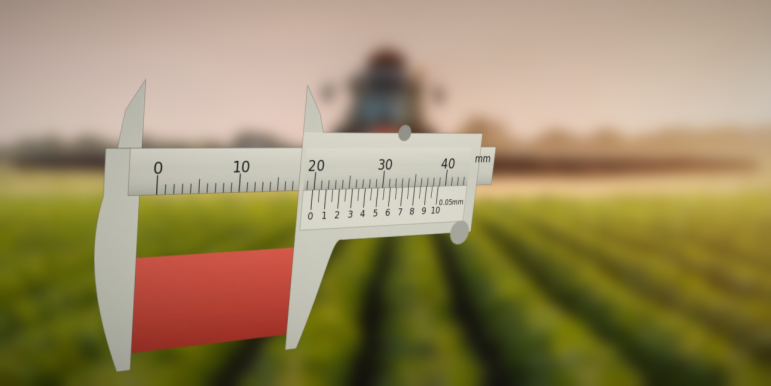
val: 19.8
